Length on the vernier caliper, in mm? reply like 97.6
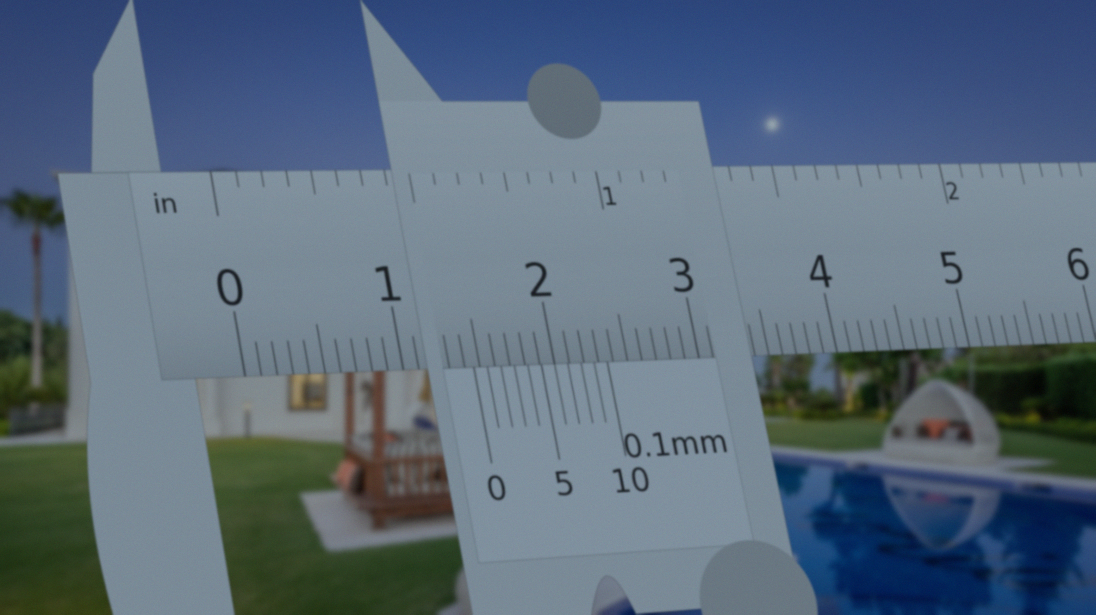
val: 14.6
